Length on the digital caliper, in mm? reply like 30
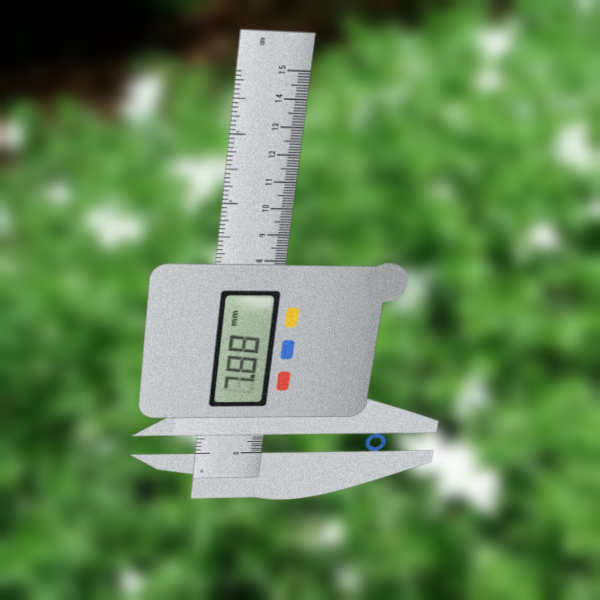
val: 7.88
